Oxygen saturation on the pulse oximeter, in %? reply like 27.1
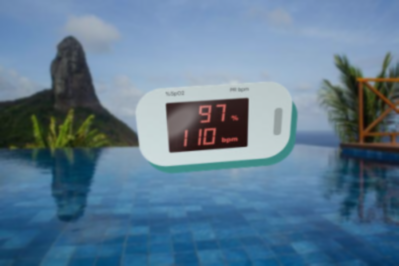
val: 97
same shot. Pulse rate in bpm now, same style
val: 110
